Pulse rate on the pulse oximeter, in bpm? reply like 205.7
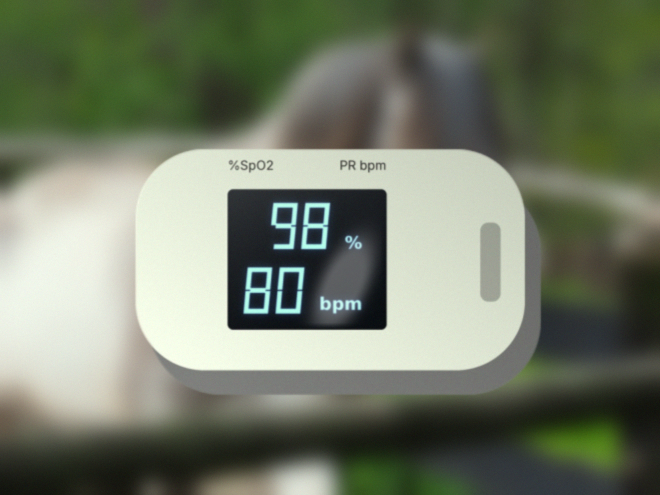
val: 80
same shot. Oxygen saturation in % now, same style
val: 98
